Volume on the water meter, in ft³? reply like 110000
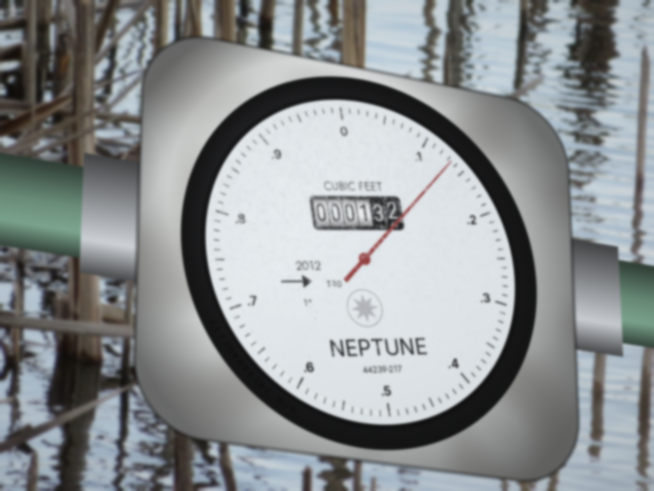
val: 132.13
